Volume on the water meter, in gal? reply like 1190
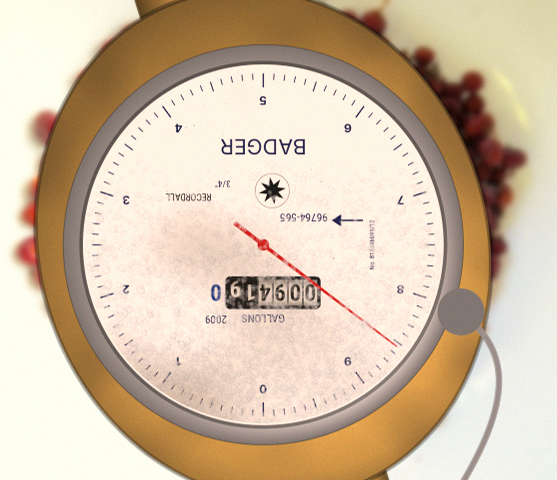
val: 94188.5
